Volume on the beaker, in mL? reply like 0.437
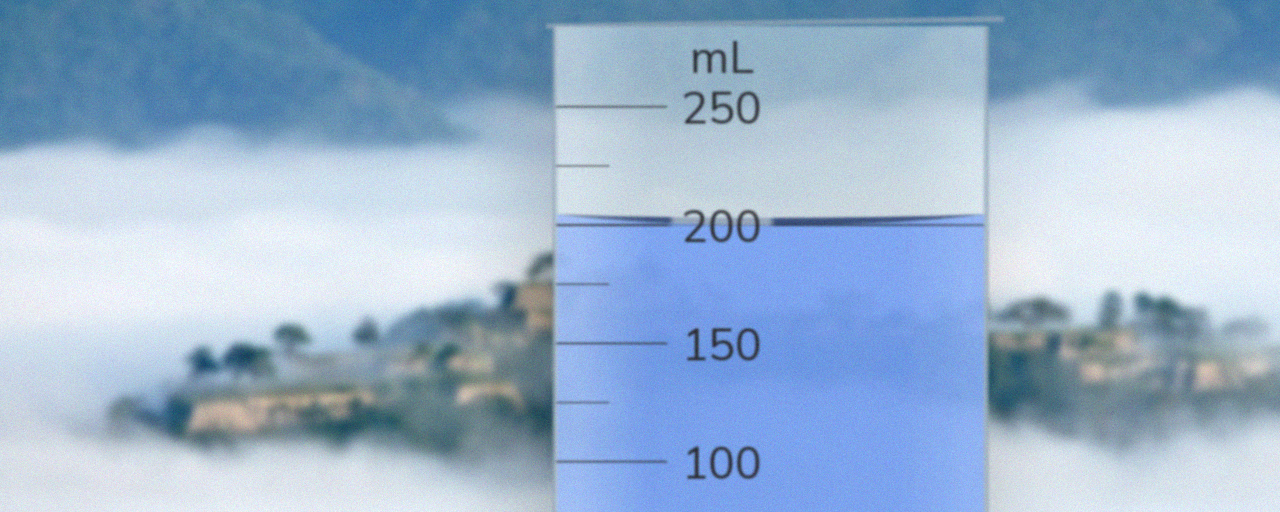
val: 200
